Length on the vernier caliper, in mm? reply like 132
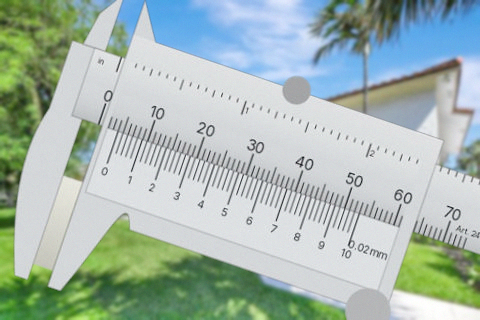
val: 4.0
